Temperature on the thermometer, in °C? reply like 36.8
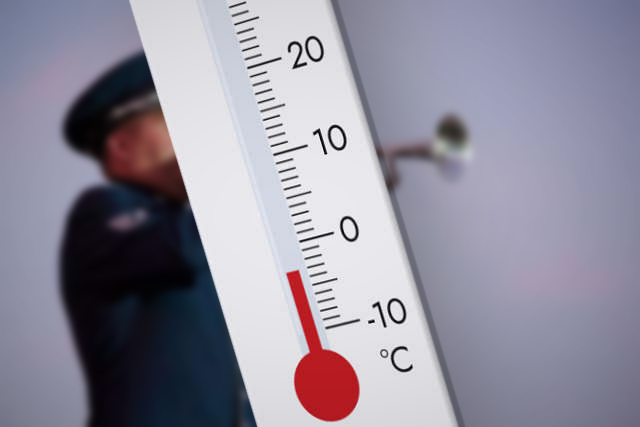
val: -3
